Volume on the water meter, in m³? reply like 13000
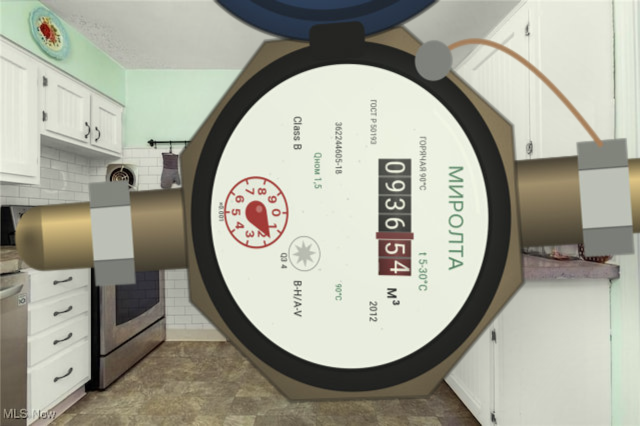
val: 936.541
